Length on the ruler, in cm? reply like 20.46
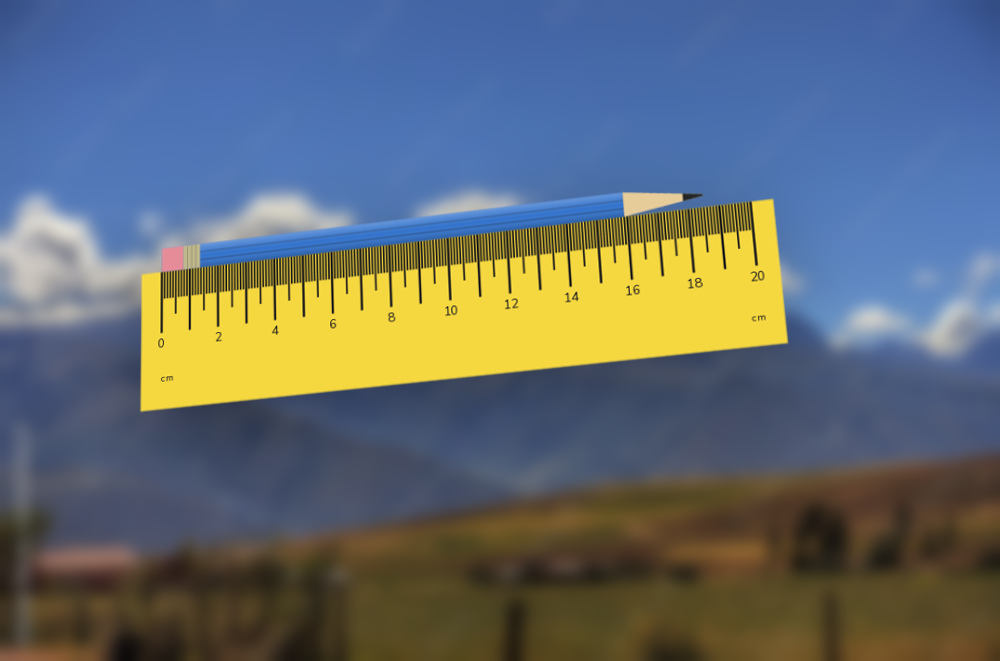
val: 18.5
